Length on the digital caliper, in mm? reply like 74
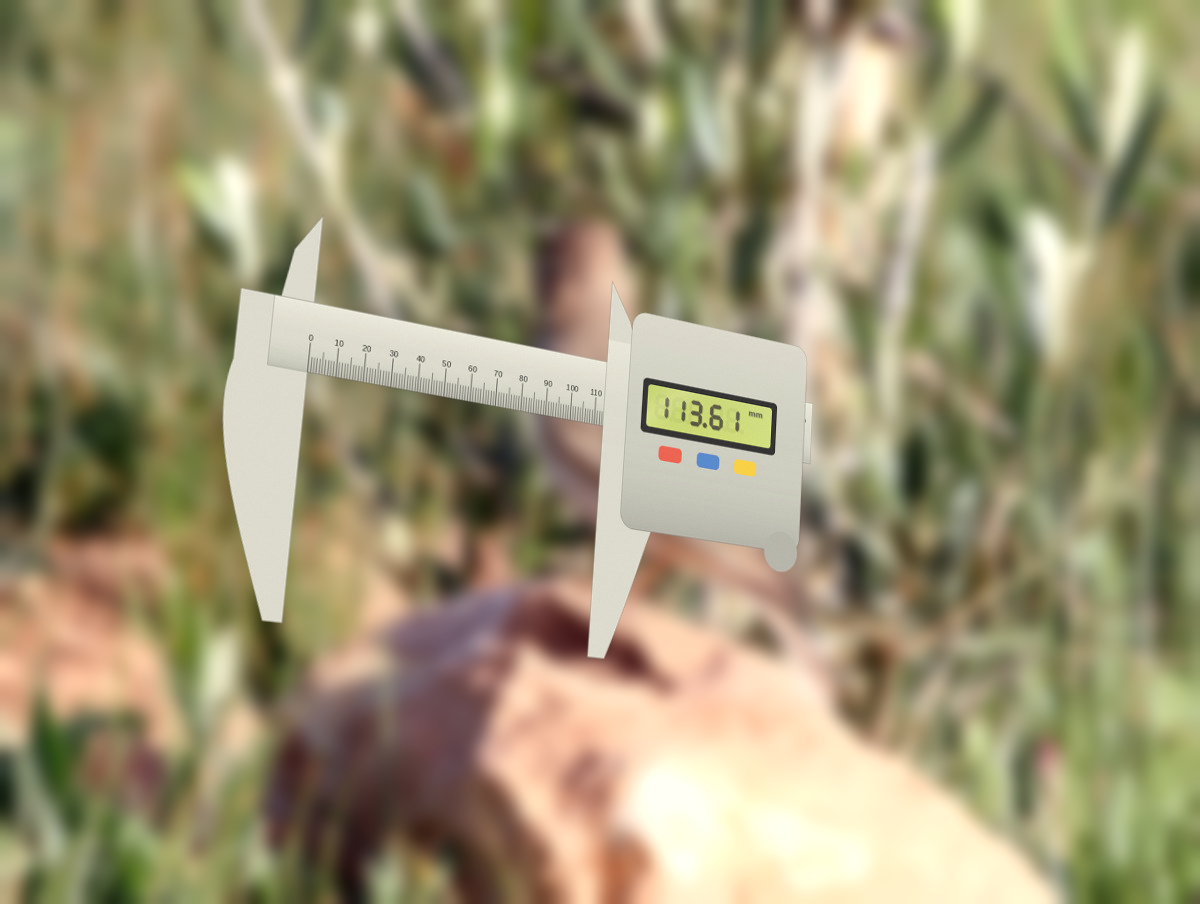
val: 113.61
